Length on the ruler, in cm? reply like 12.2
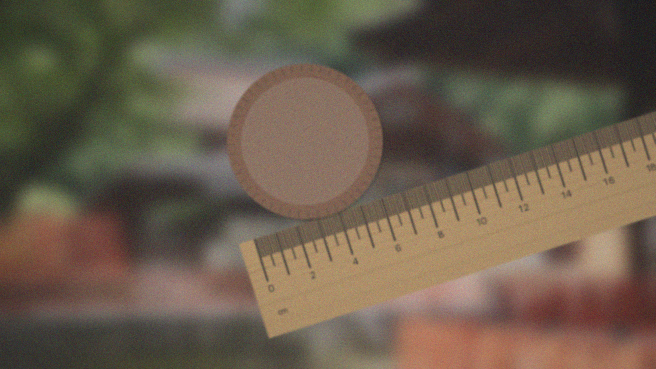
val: 7
